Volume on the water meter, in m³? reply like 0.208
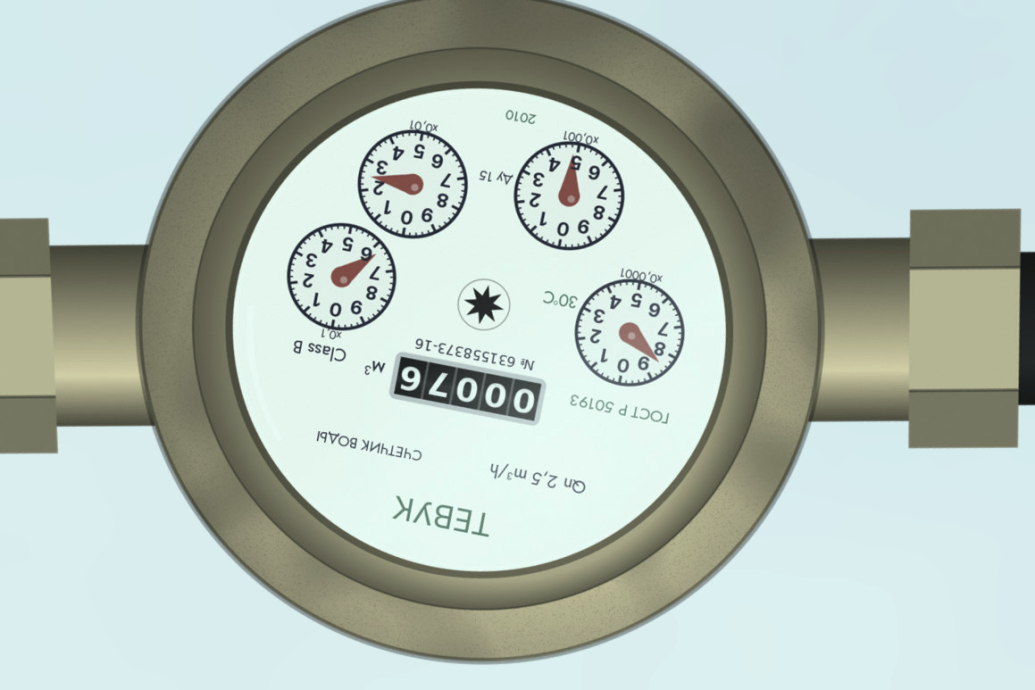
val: 76.6248
